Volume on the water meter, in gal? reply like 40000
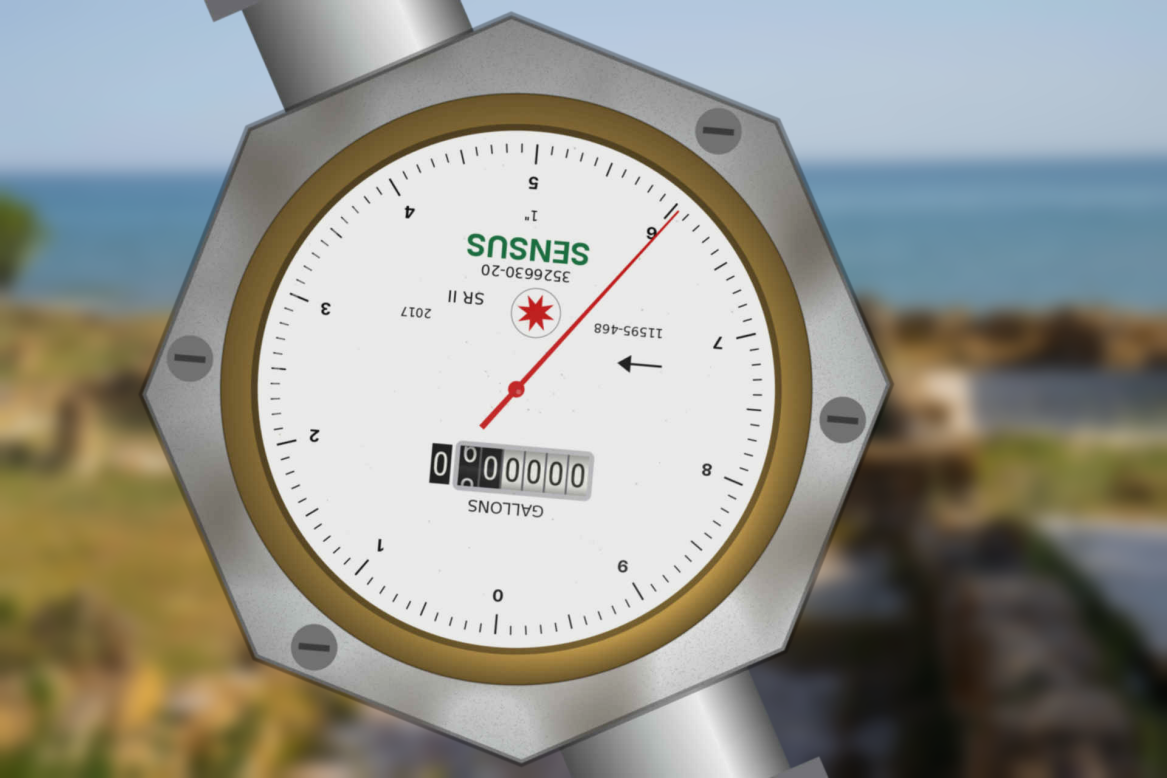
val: 86.0
